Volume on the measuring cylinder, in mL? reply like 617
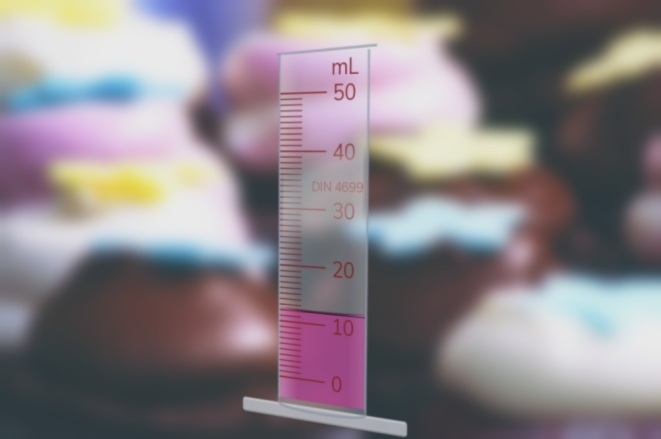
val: 12
